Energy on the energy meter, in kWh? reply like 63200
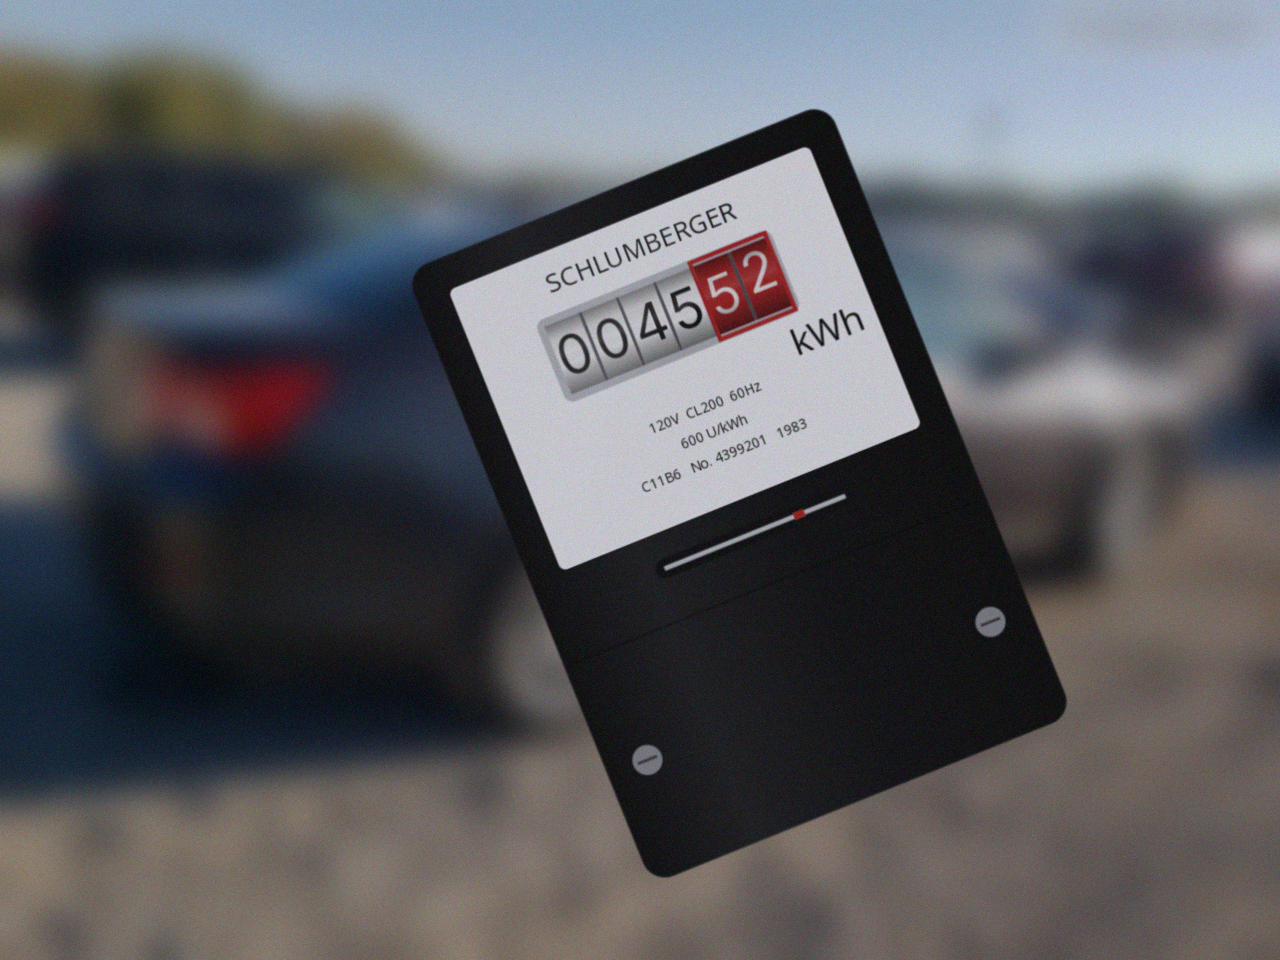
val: 45.52
